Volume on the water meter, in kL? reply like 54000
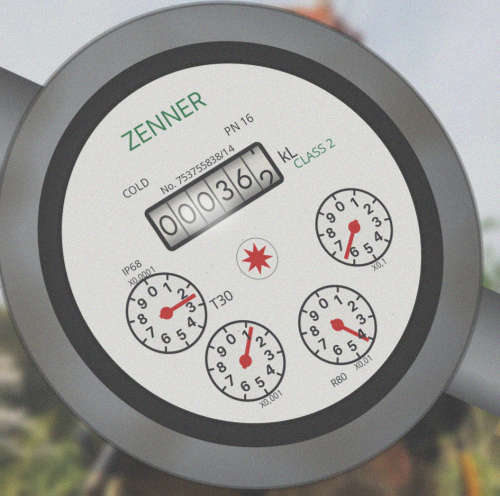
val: 361.6412
